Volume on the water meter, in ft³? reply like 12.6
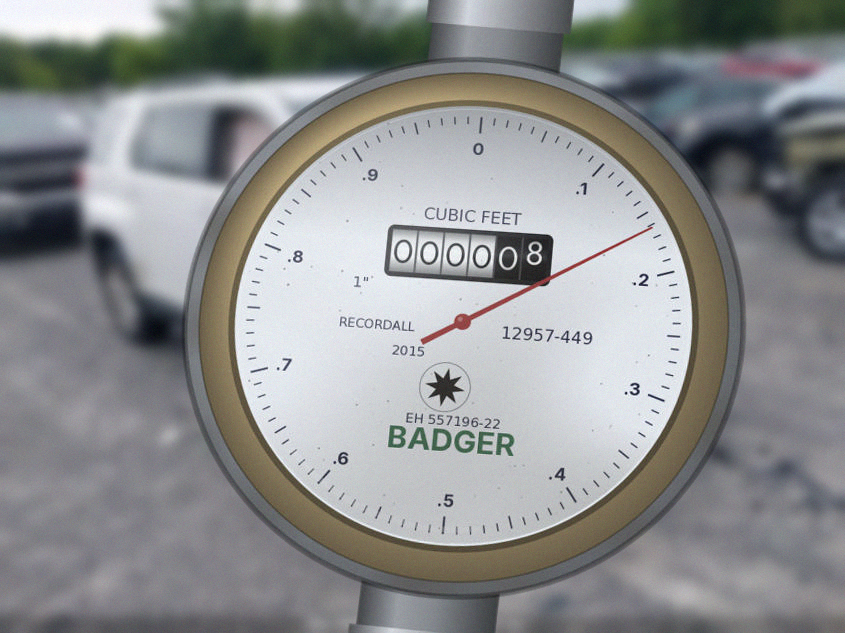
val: 8.16
